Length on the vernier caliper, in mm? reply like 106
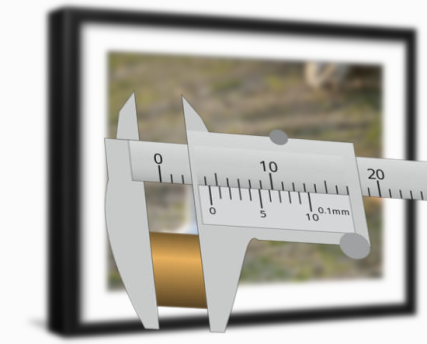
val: 4.3
